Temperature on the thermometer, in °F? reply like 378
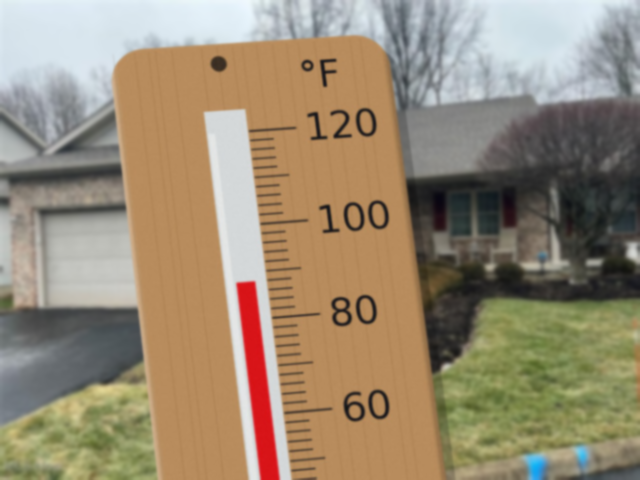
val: 88
